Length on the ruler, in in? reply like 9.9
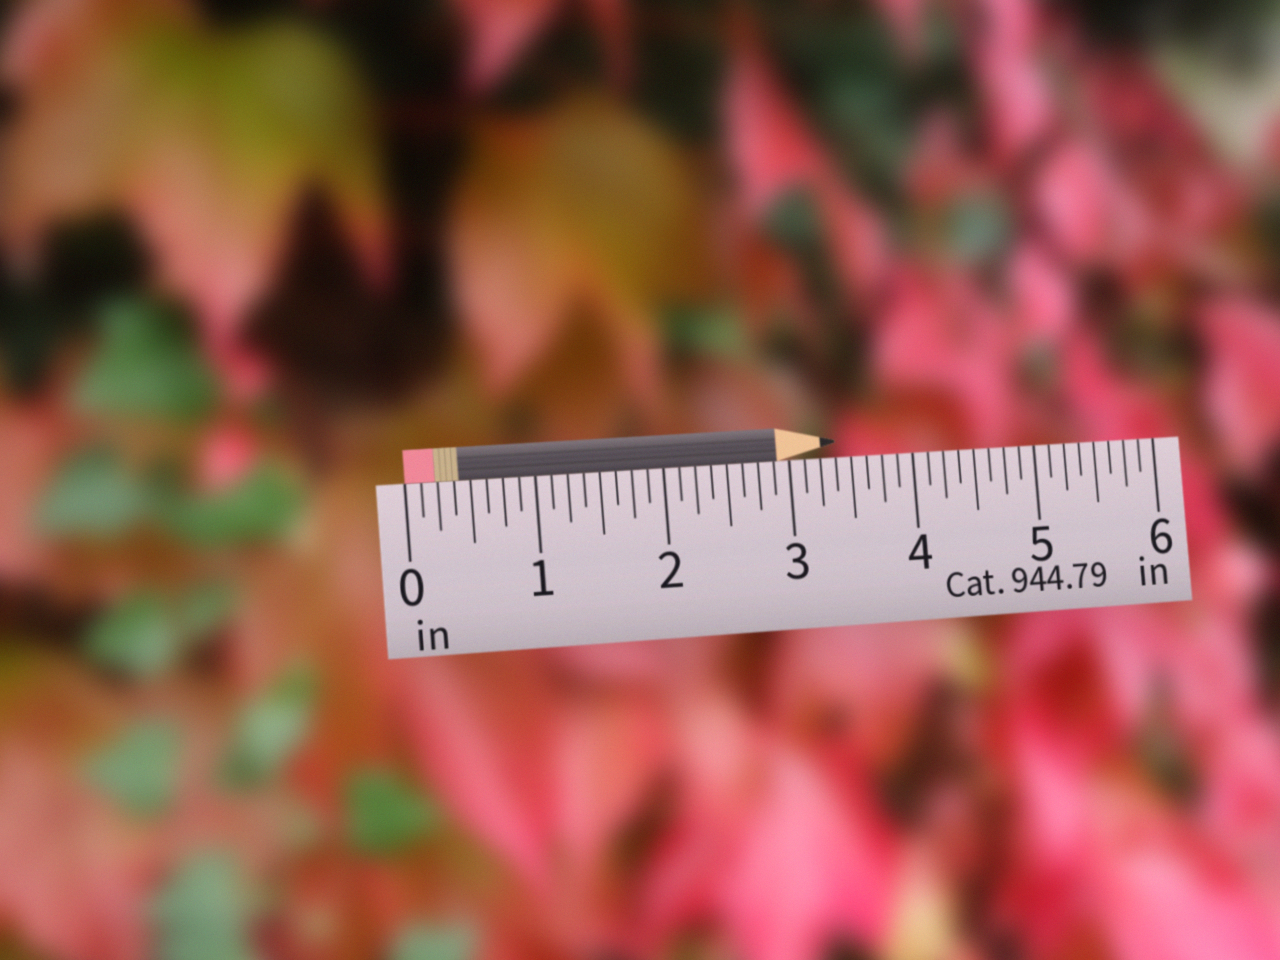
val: 3.375
